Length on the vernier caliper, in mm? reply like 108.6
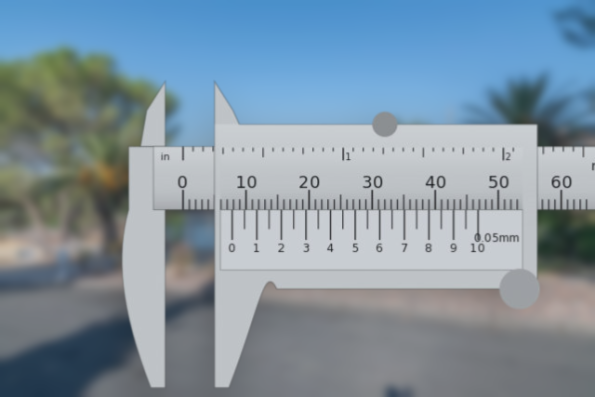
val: 7.8
